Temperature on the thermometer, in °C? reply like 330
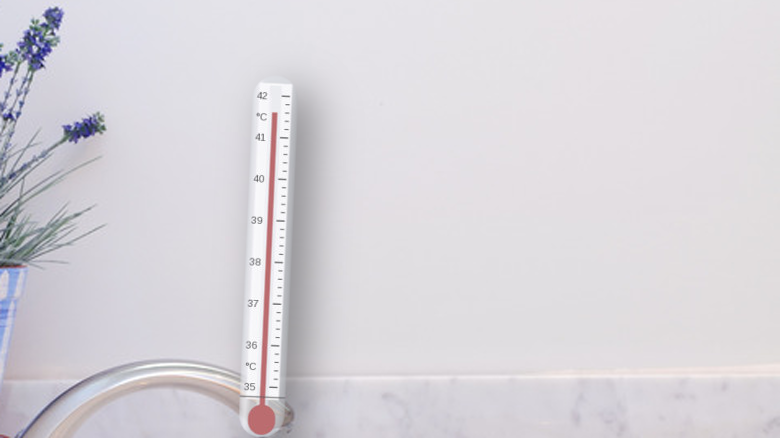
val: 41.6
